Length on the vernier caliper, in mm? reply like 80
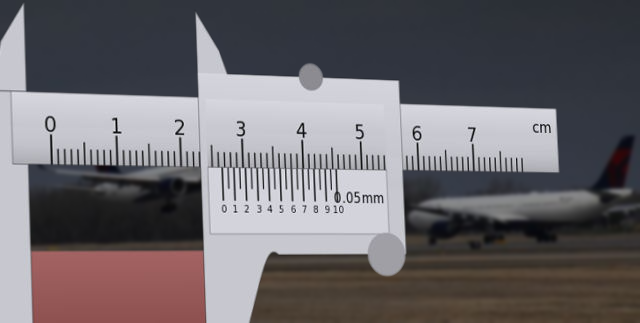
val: 26.6
